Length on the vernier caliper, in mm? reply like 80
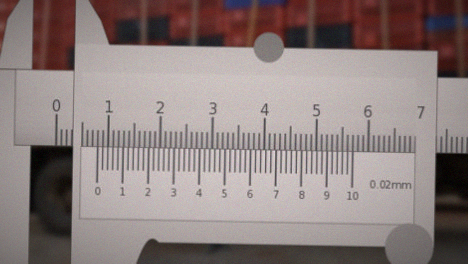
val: 8.0
